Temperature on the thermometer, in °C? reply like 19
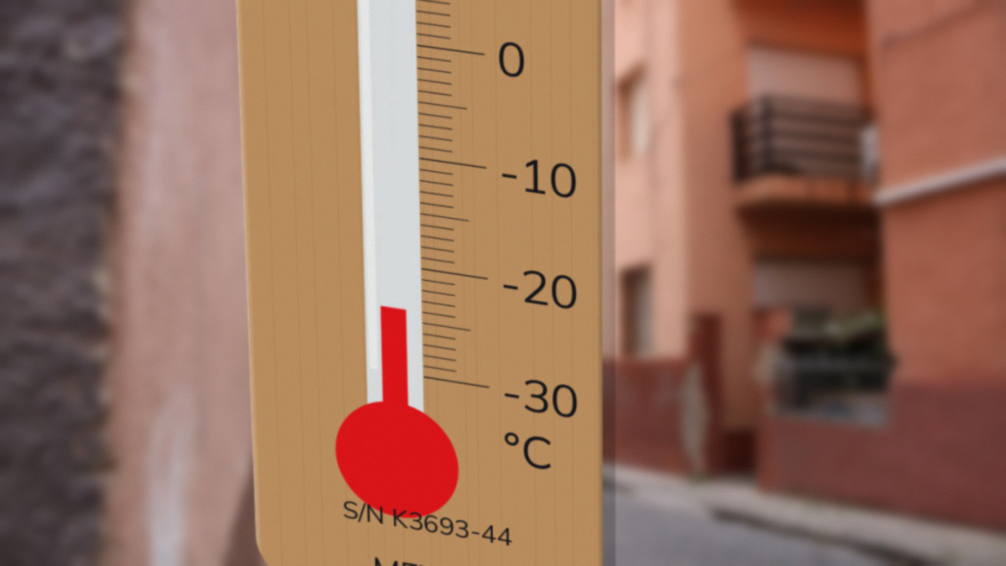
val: -24
